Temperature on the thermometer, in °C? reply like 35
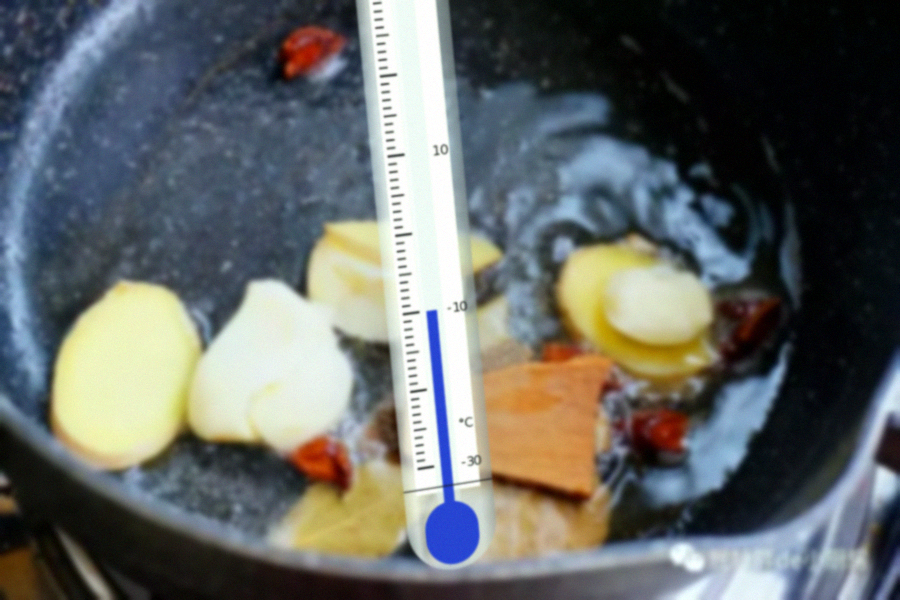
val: -10
